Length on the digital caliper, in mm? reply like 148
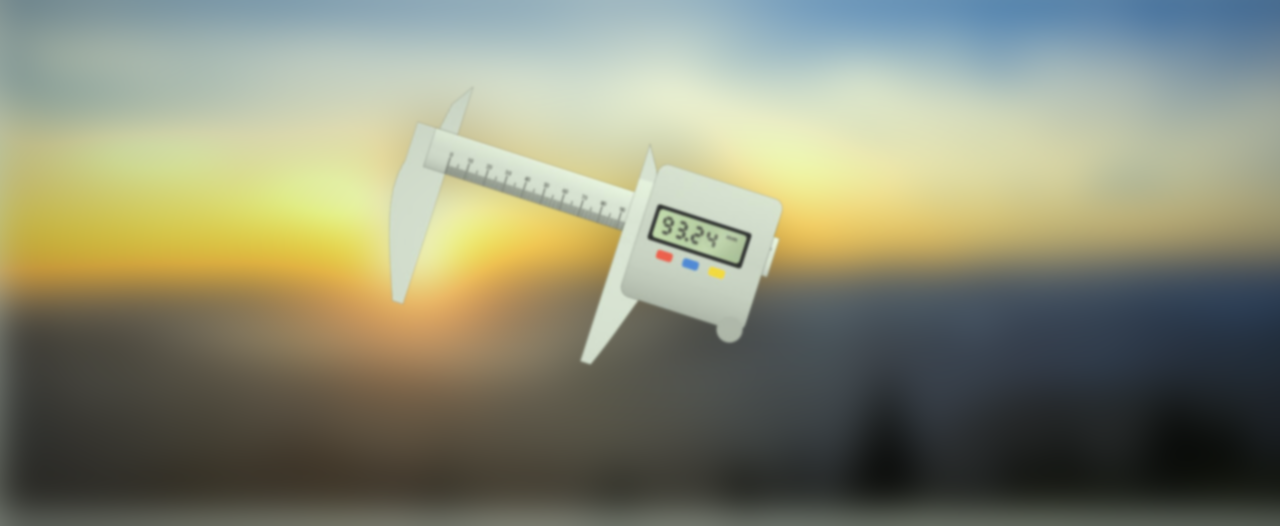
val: 93.24
